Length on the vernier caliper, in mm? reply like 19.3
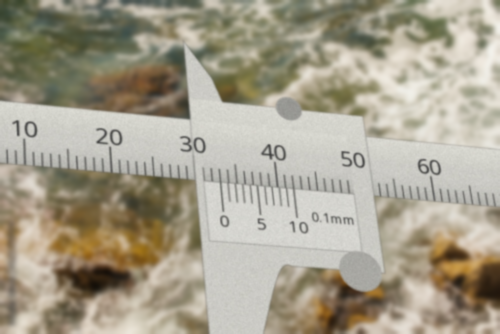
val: 33.0
